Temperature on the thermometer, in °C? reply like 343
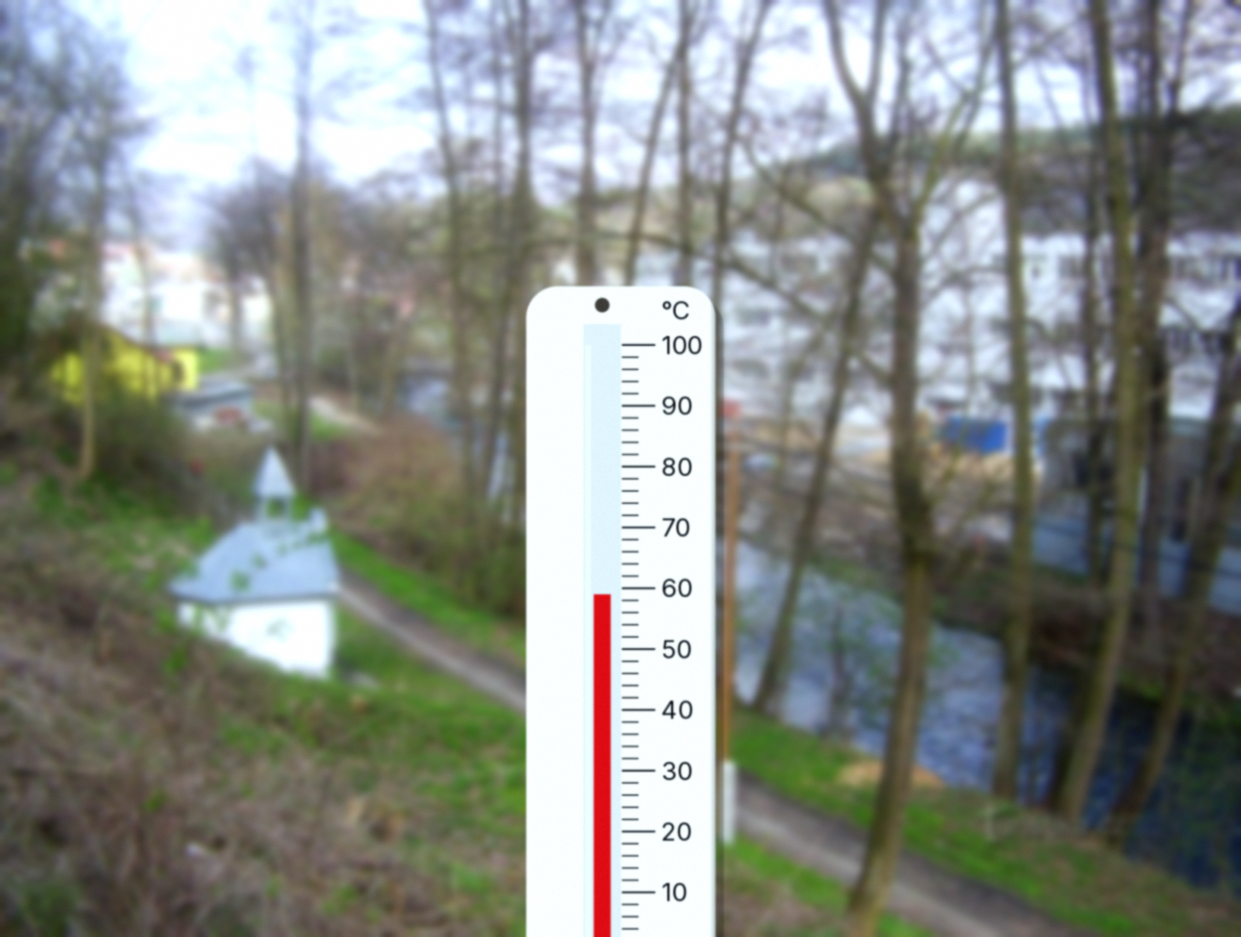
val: 59
